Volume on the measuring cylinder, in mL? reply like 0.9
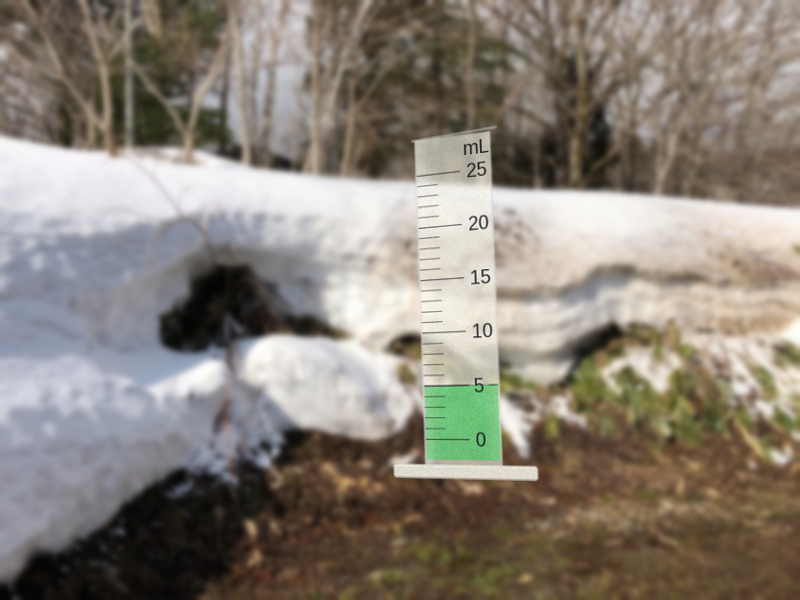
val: 5
